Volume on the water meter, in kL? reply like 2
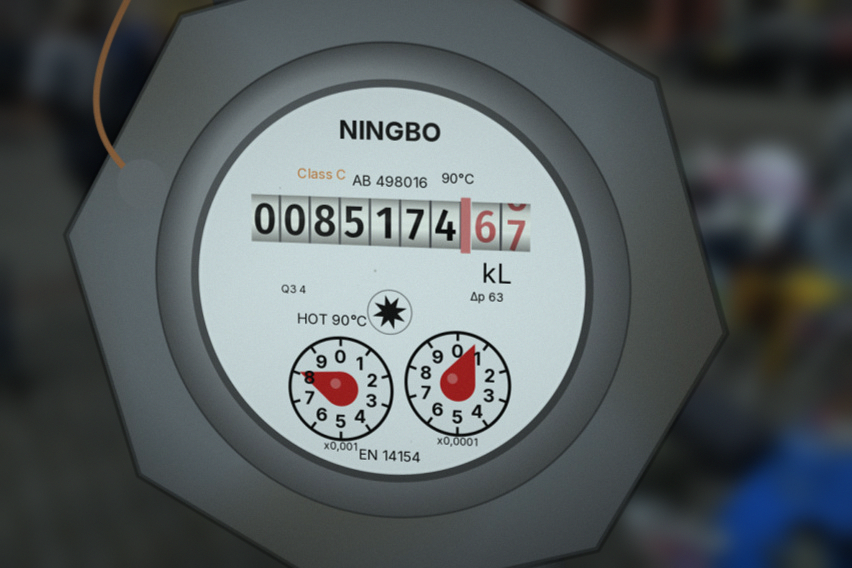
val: 85174.6680
